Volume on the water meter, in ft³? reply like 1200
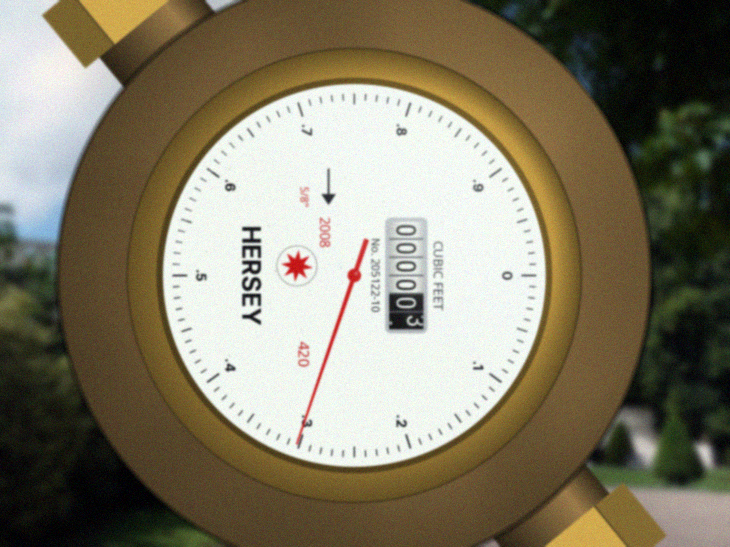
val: 3.30
